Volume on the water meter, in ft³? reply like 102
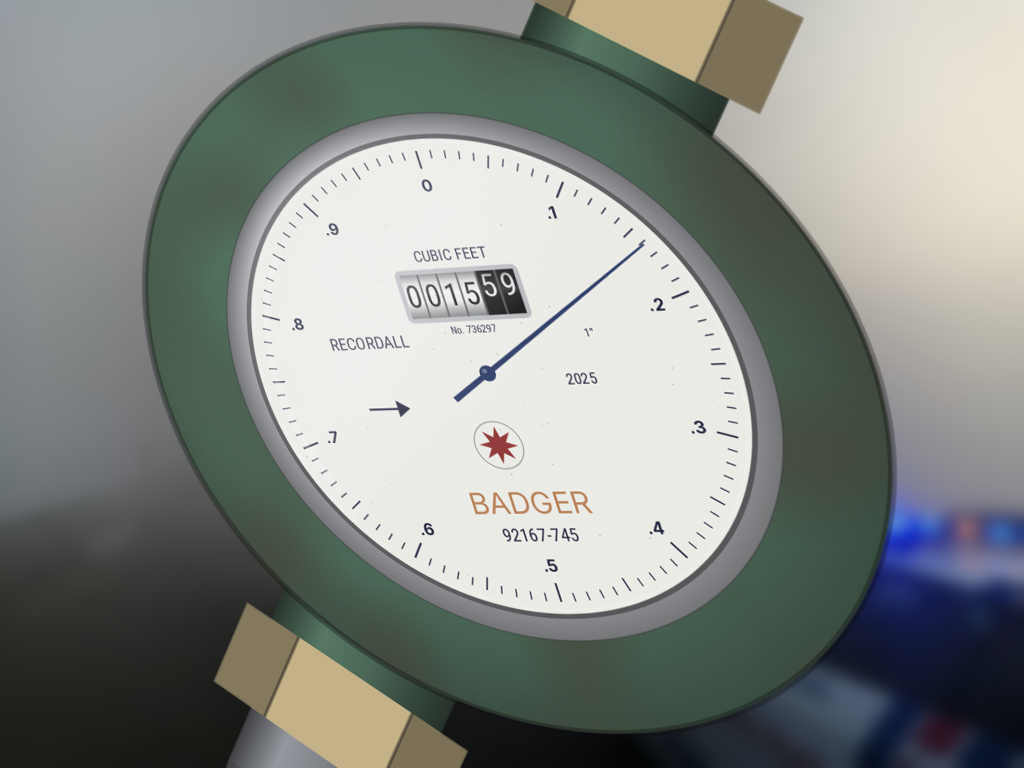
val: 1559.16
